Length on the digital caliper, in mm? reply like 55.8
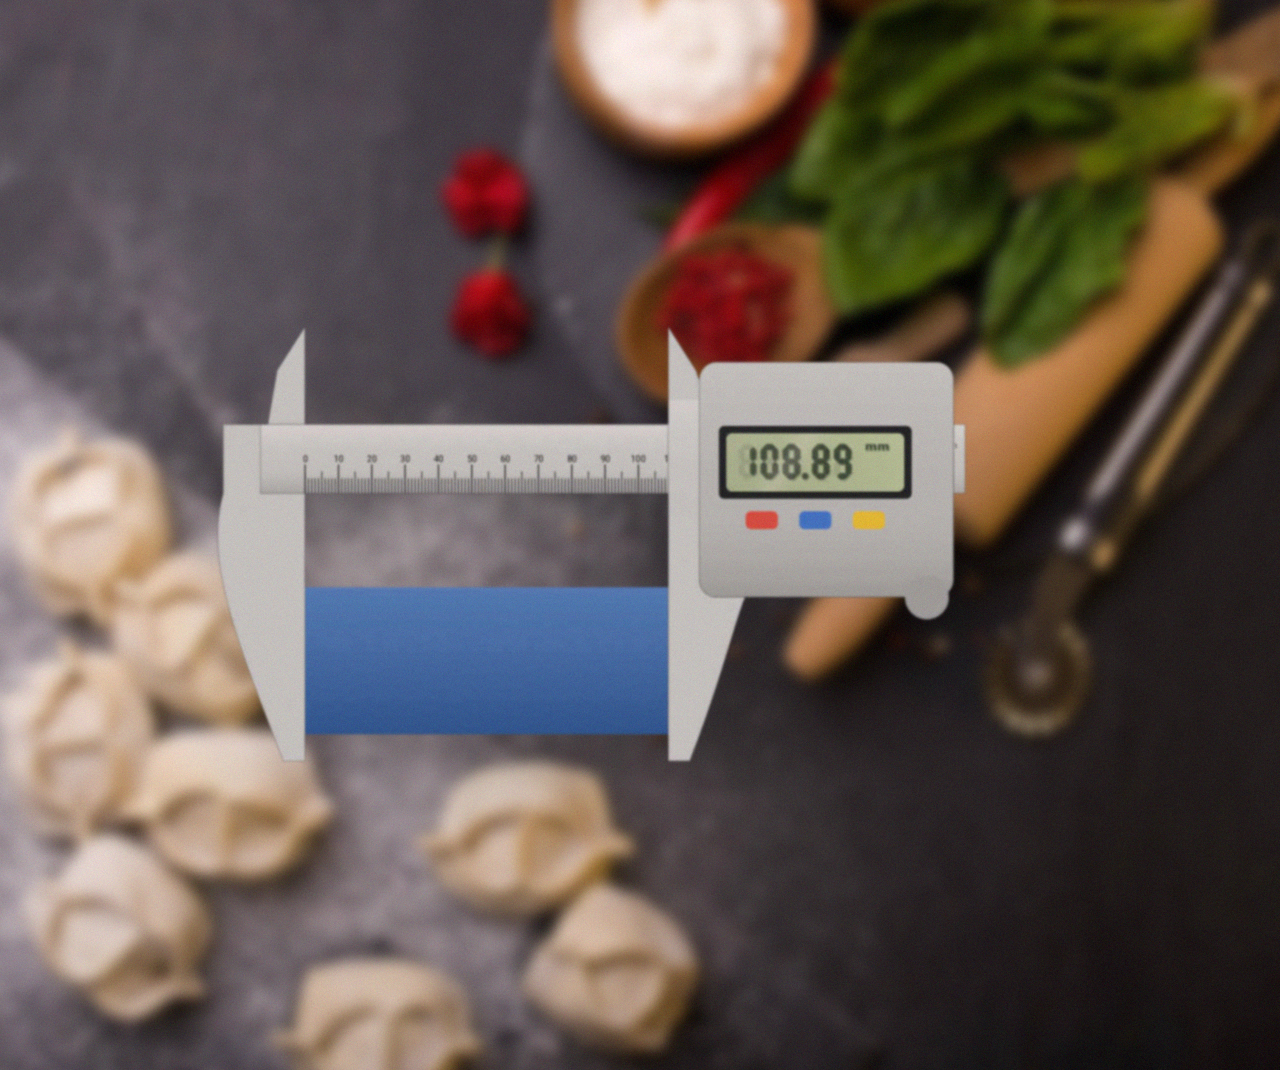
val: 108.89
